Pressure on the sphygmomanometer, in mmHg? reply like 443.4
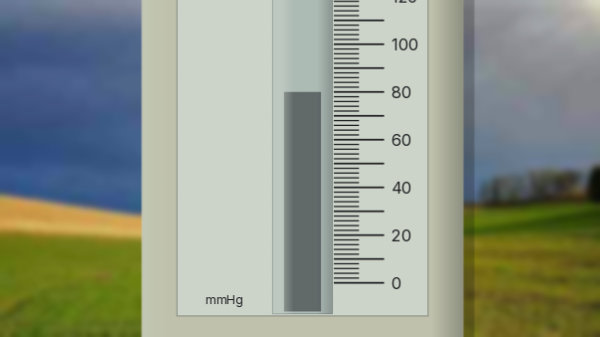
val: 80
